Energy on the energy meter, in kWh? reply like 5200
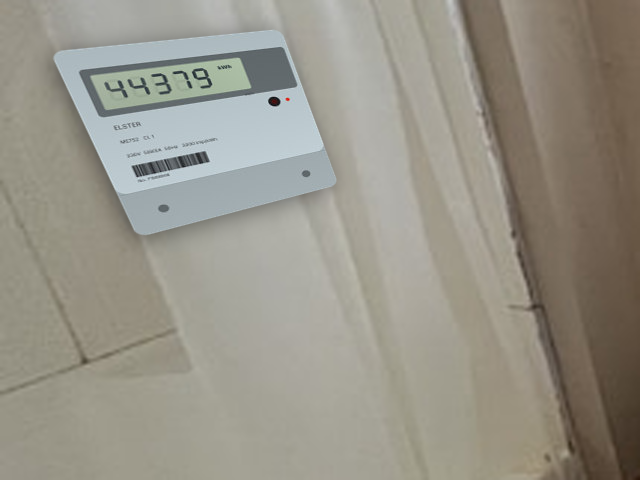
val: 44379
